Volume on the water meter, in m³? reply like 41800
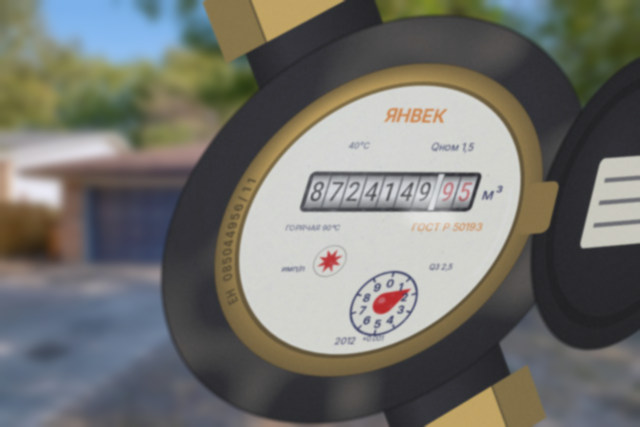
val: 8724149.951
